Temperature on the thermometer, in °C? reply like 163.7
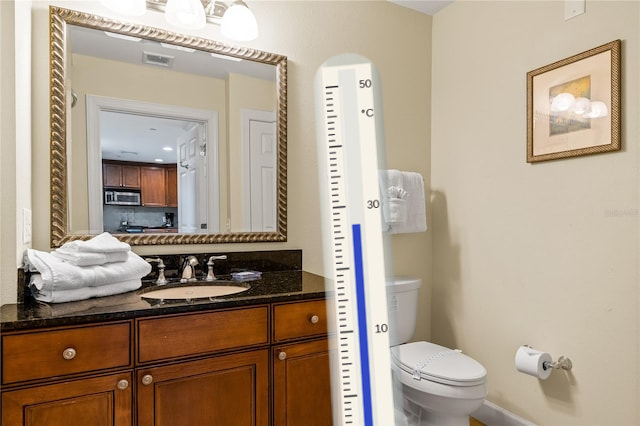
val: 27
